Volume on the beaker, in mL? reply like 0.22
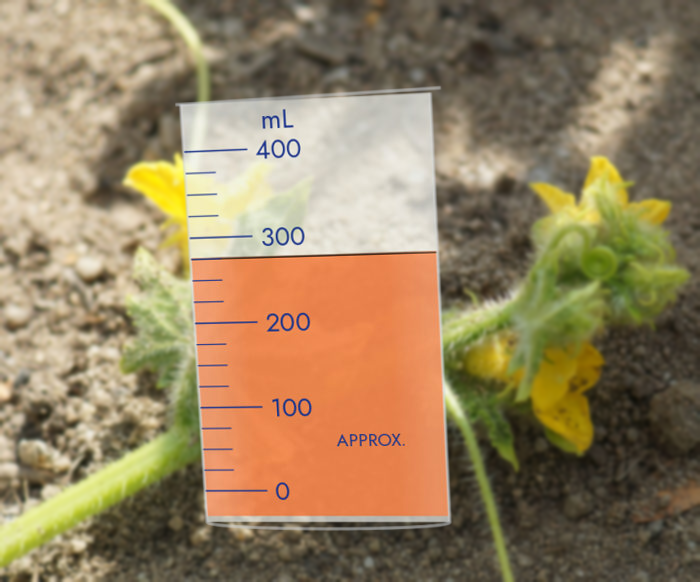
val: 275
